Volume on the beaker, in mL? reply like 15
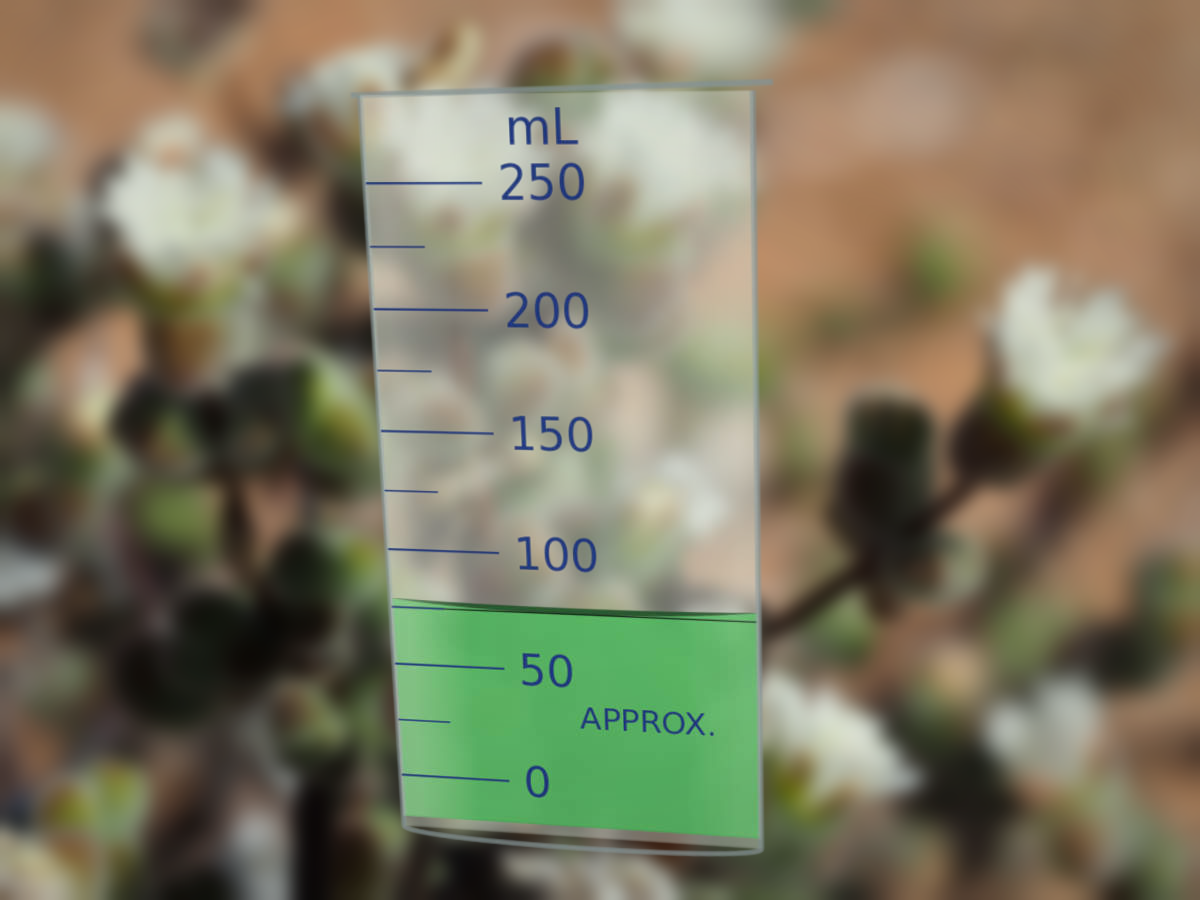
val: 75
